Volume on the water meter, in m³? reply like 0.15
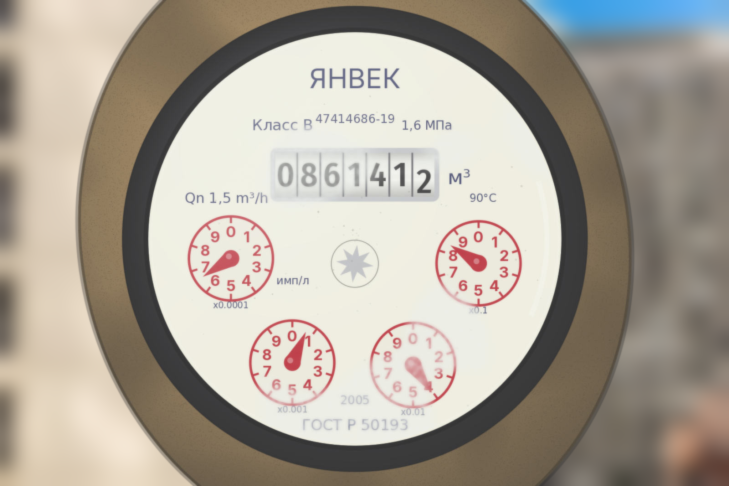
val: 861411.8406
